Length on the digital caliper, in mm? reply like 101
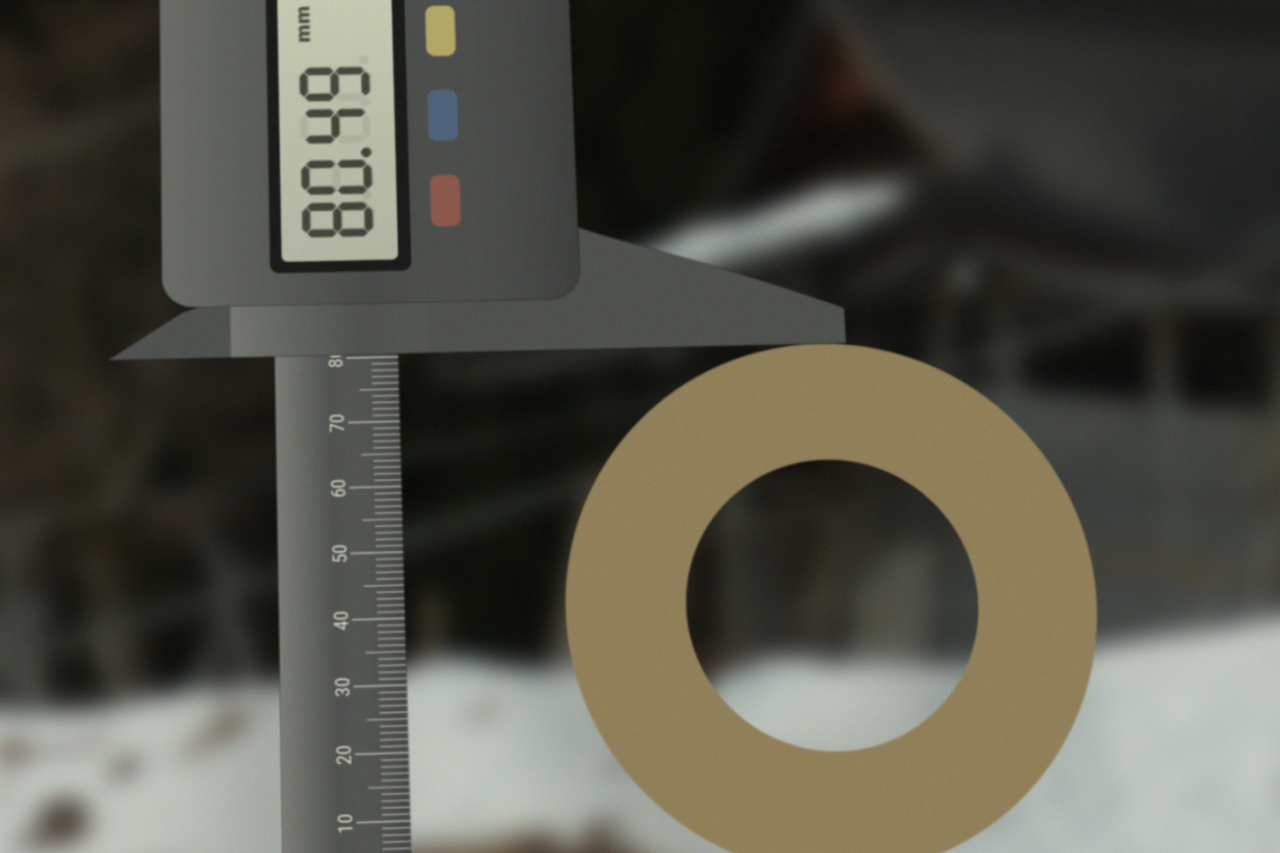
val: 80.49
